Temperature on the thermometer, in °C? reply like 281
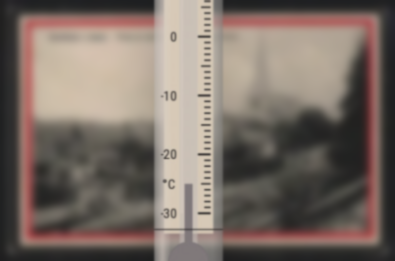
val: -25
